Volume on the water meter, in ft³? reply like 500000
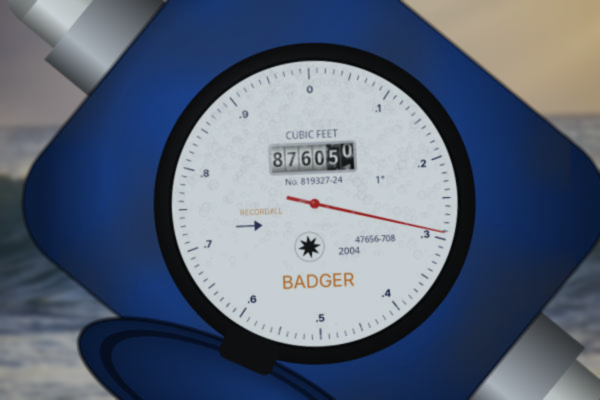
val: 876050.29
